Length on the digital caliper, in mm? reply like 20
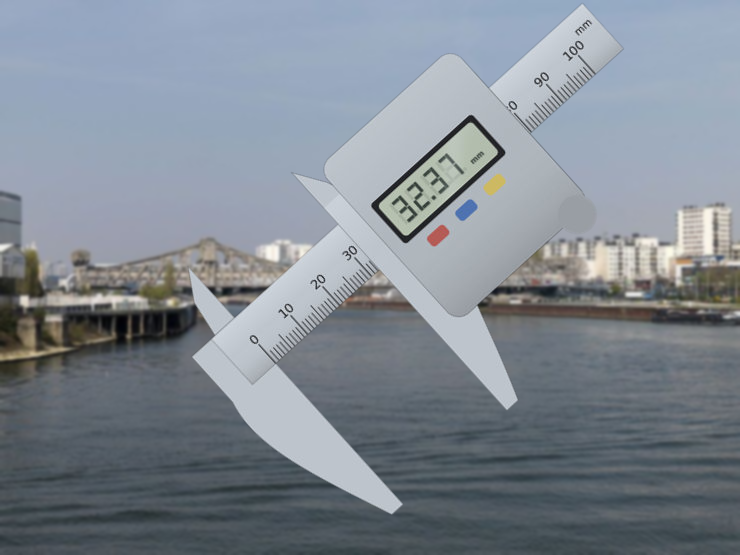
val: 32.37
